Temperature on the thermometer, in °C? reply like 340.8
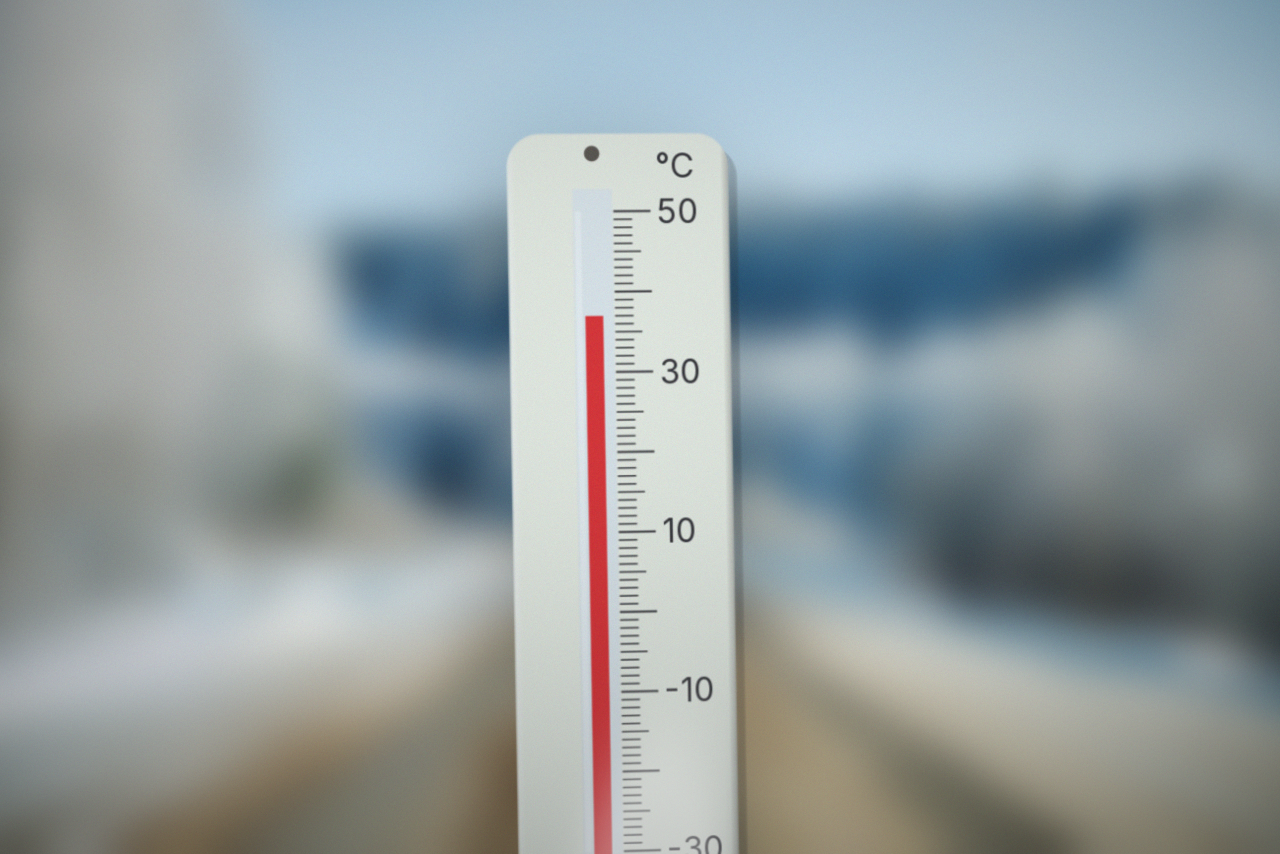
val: 37
